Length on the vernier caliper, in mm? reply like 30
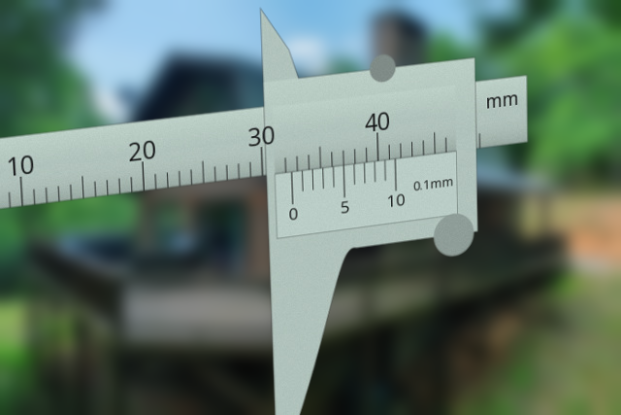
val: 32.5
